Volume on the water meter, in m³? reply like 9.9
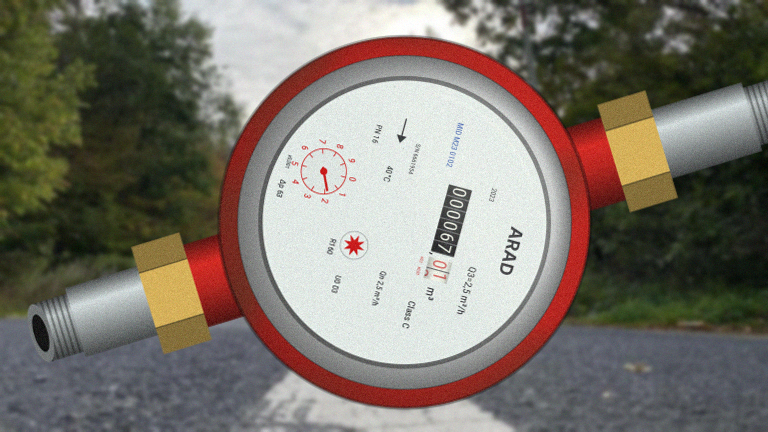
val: 67.011
